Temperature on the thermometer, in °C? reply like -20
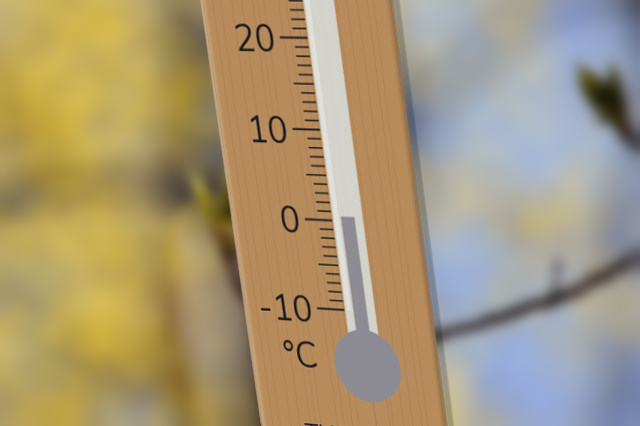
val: 0.5
